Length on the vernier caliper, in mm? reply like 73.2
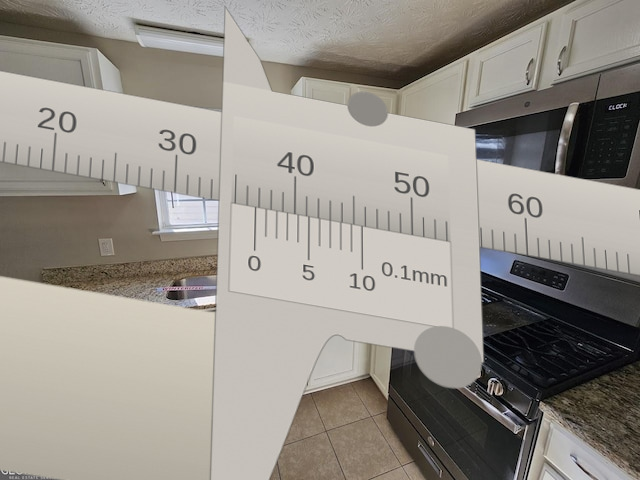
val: 36.7
